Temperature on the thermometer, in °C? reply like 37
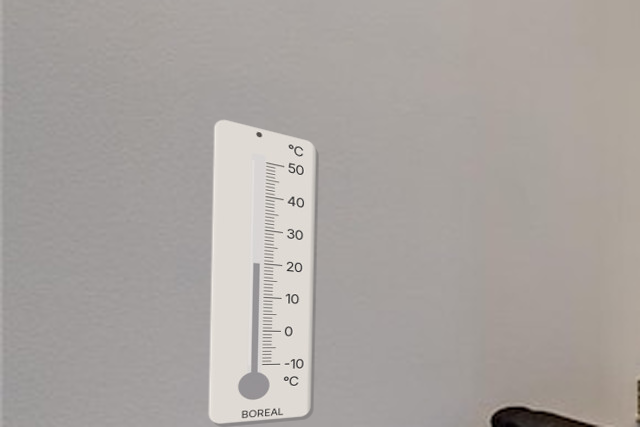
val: 20
